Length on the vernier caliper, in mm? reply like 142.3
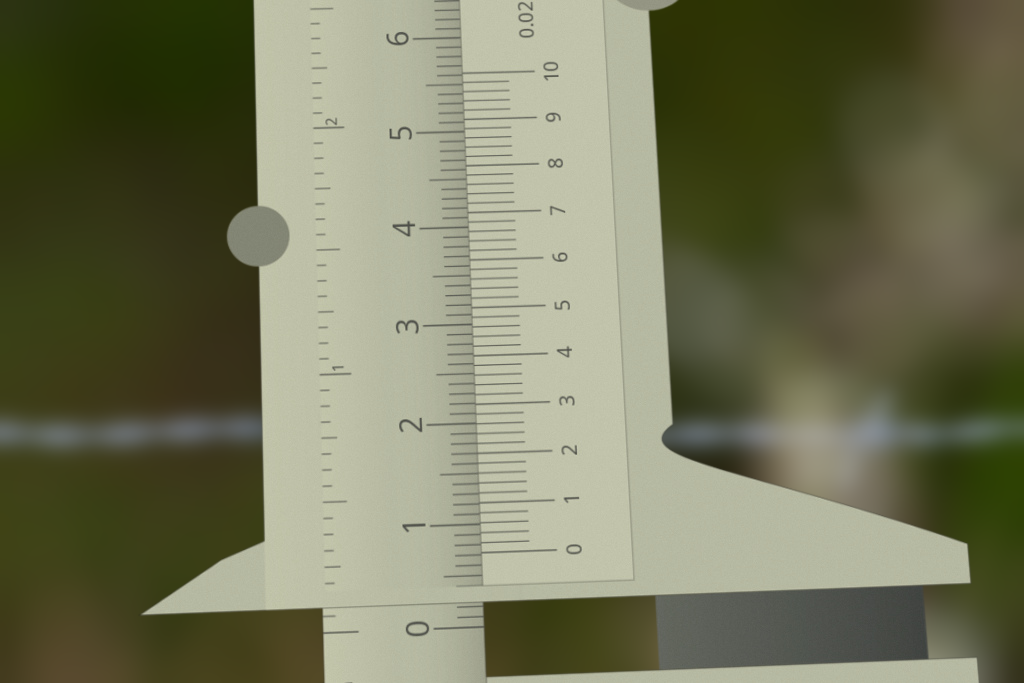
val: 7.2
